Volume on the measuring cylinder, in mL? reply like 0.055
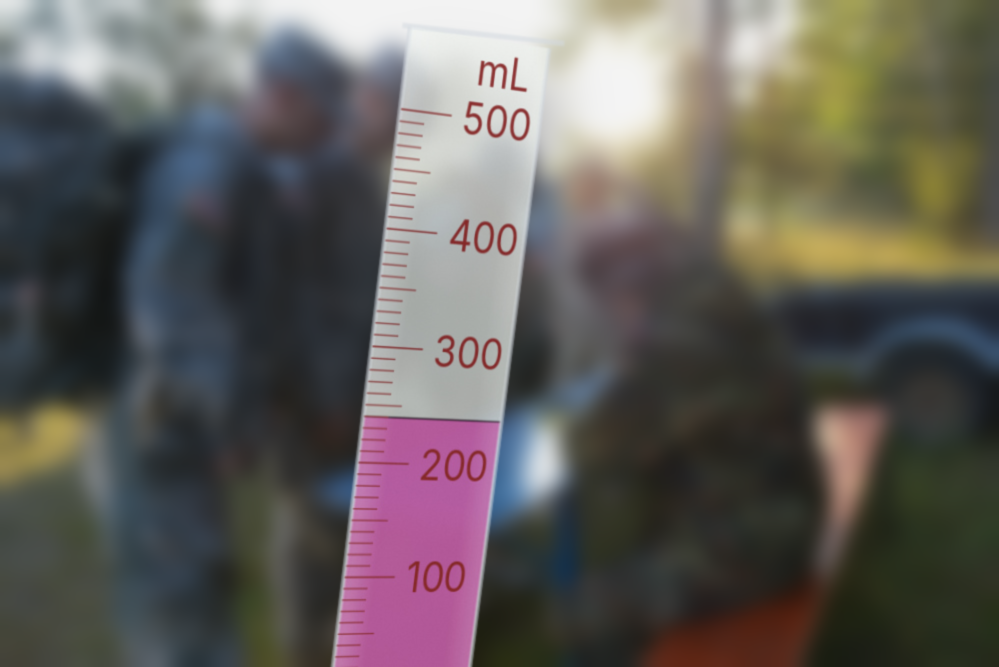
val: 240
